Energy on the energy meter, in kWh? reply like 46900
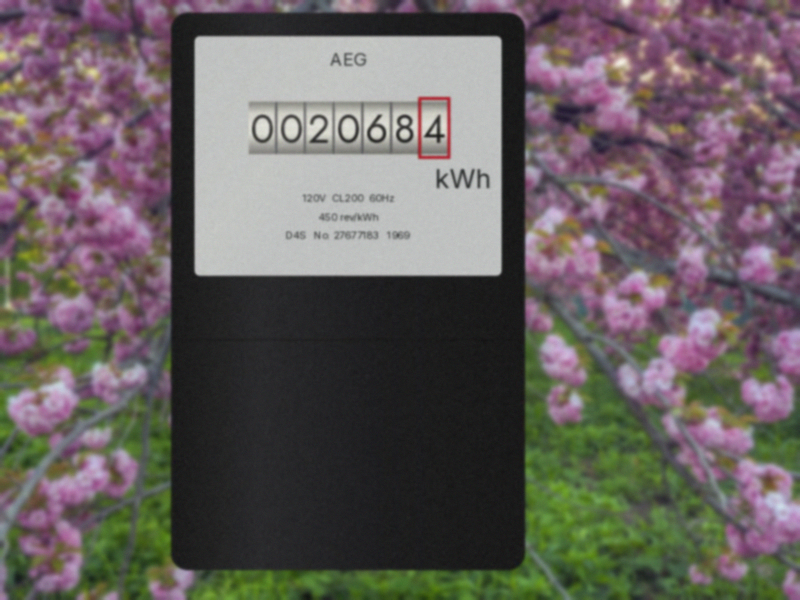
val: 2068.4
